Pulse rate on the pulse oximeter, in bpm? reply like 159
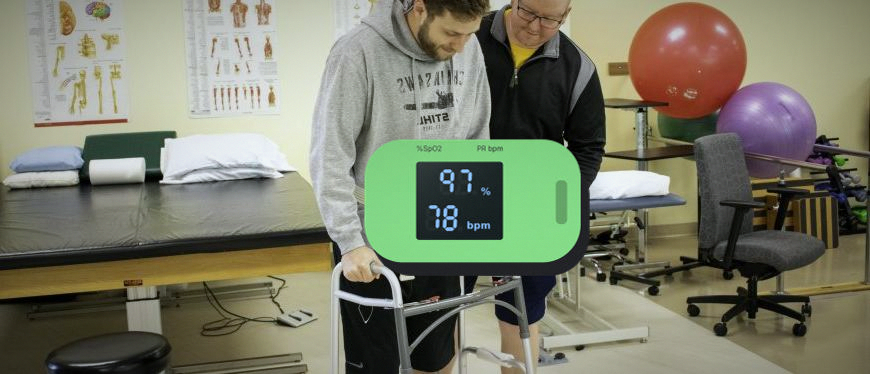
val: 78
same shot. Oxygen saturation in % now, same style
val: 97
